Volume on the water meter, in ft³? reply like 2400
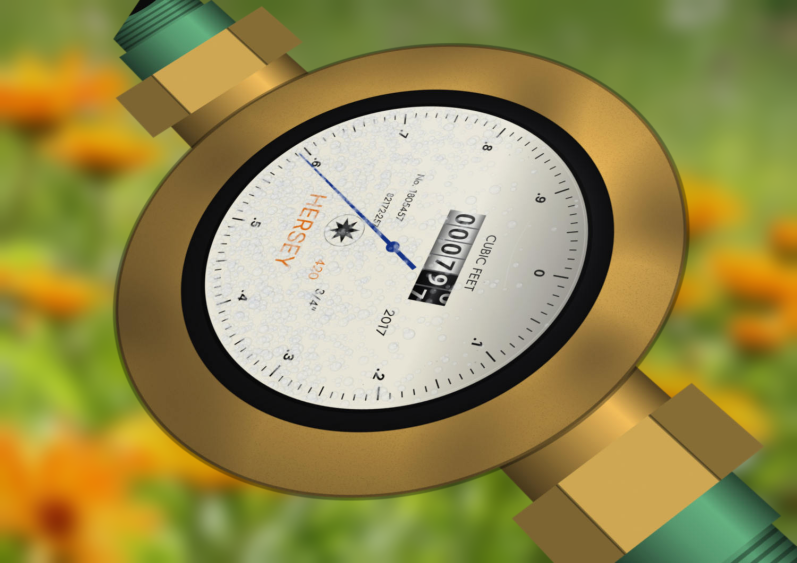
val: 796.59
